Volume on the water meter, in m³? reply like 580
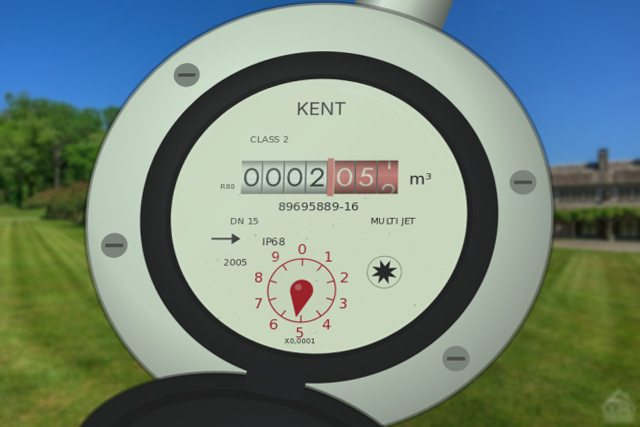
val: 2.0515
